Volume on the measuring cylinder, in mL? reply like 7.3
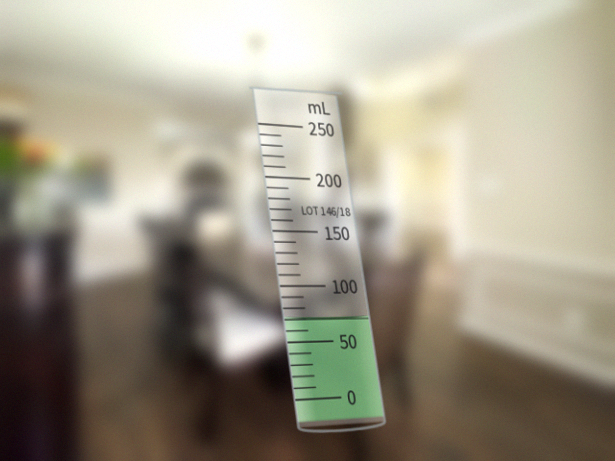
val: 70
